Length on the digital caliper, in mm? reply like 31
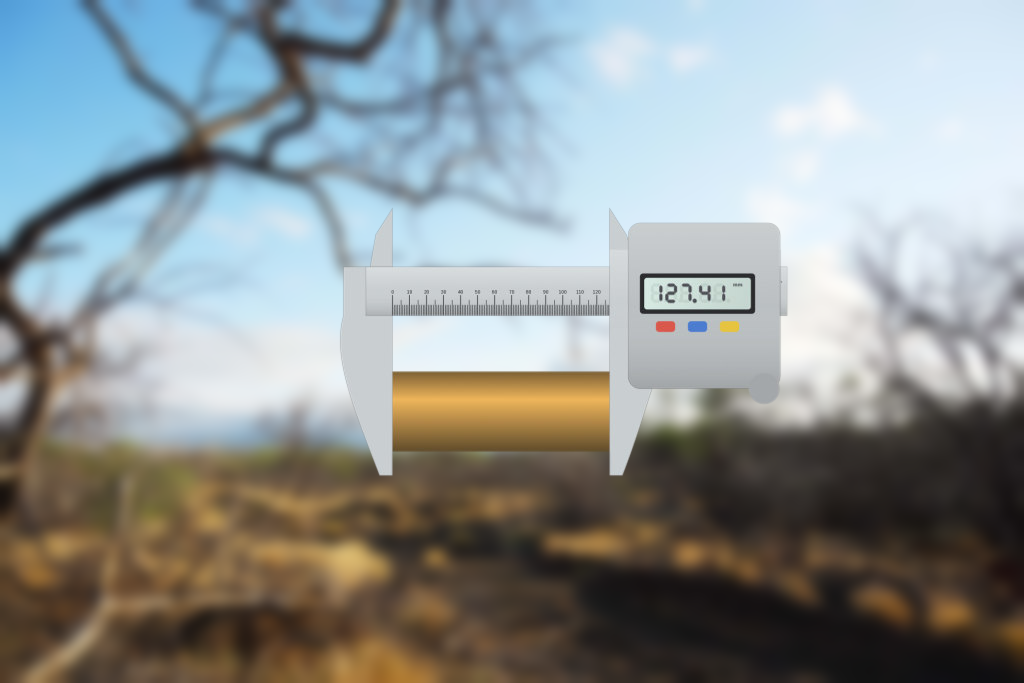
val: 127.41
